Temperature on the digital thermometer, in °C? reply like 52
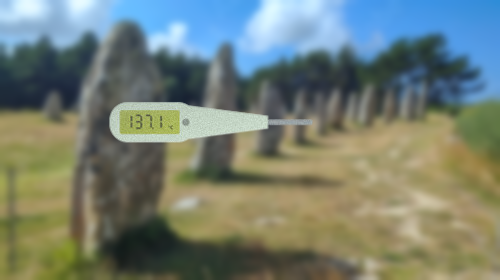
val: 137.1
